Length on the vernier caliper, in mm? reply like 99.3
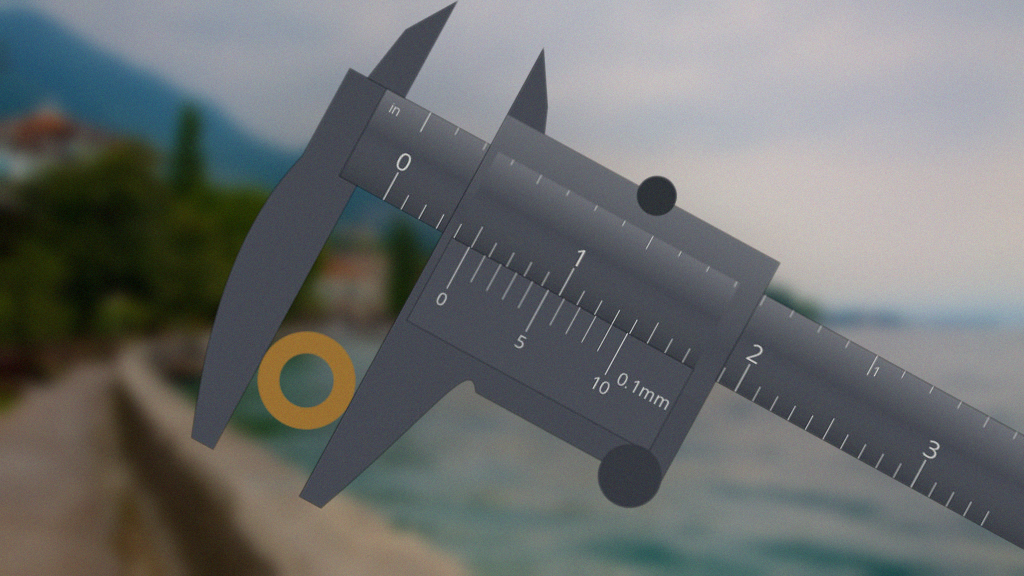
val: 4.9
